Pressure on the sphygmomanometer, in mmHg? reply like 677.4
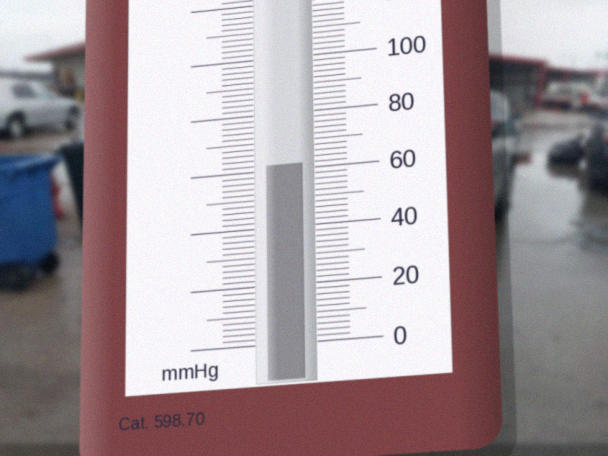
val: 62
